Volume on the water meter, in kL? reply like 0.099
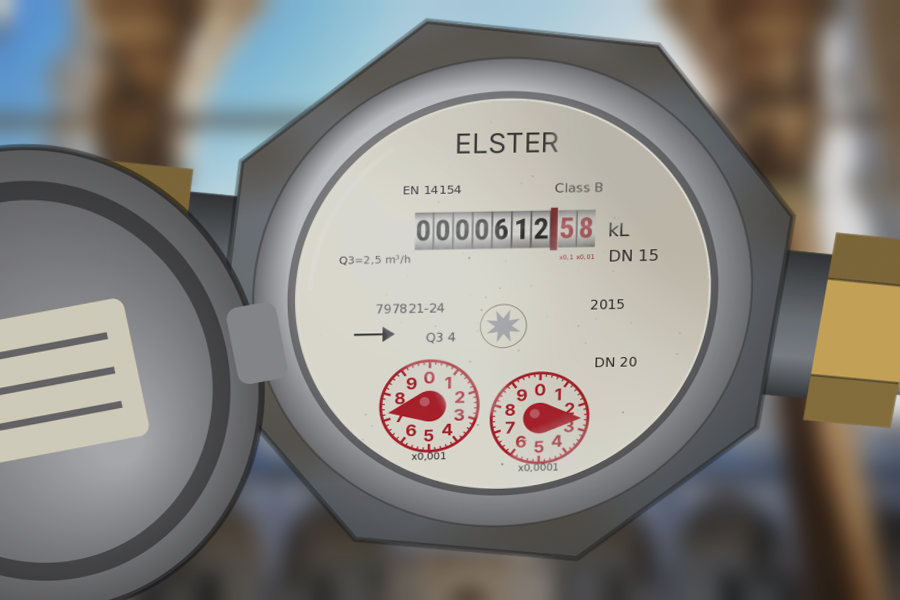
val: 612.5872
